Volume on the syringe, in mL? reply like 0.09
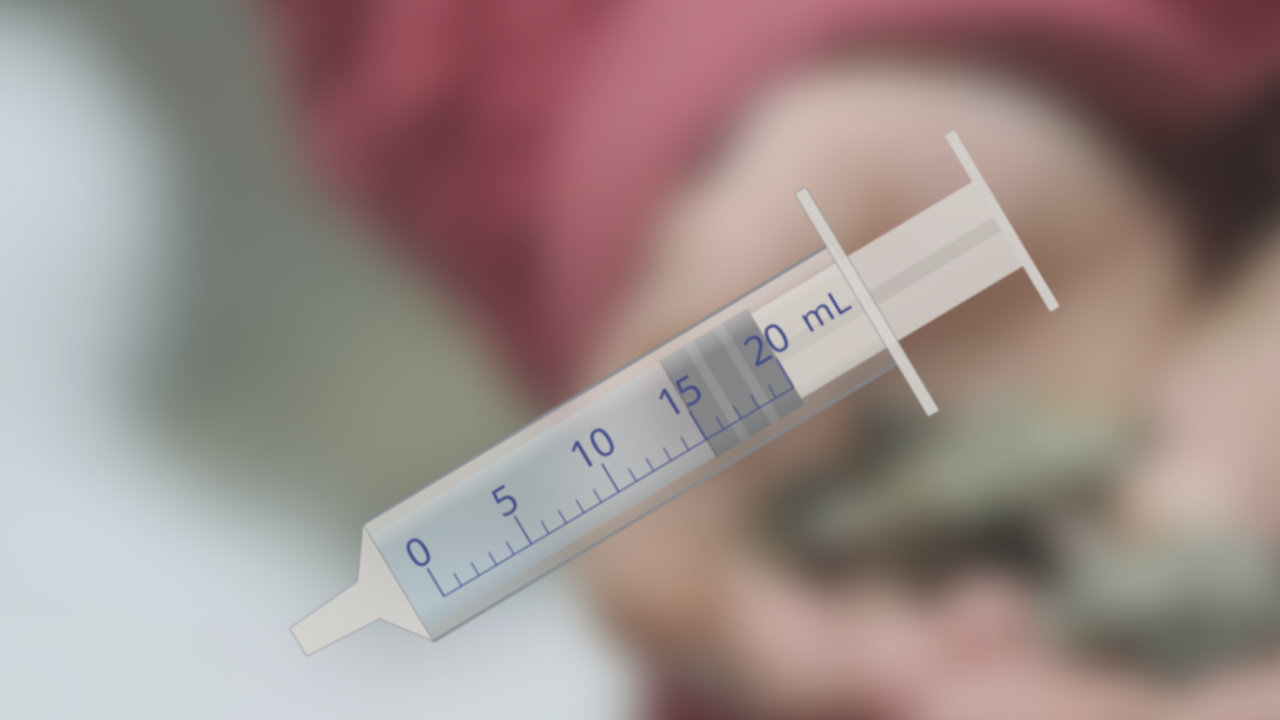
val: 15
